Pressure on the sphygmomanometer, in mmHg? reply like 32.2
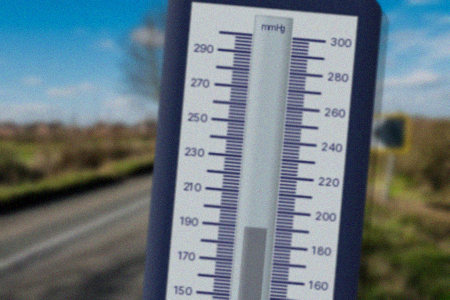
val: 190
